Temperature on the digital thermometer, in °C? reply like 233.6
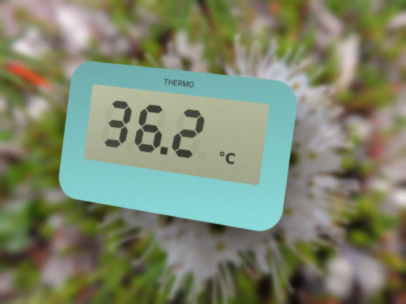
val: 36.2
